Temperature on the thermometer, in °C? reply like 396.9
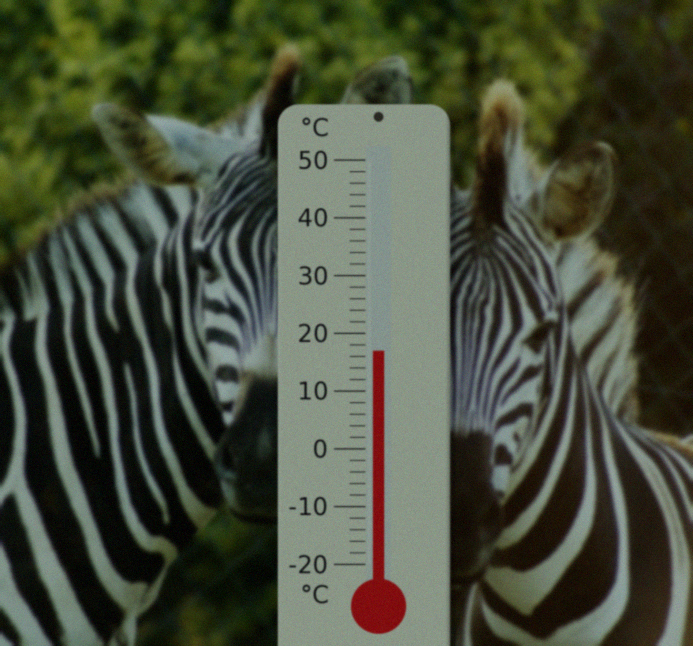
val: 17
